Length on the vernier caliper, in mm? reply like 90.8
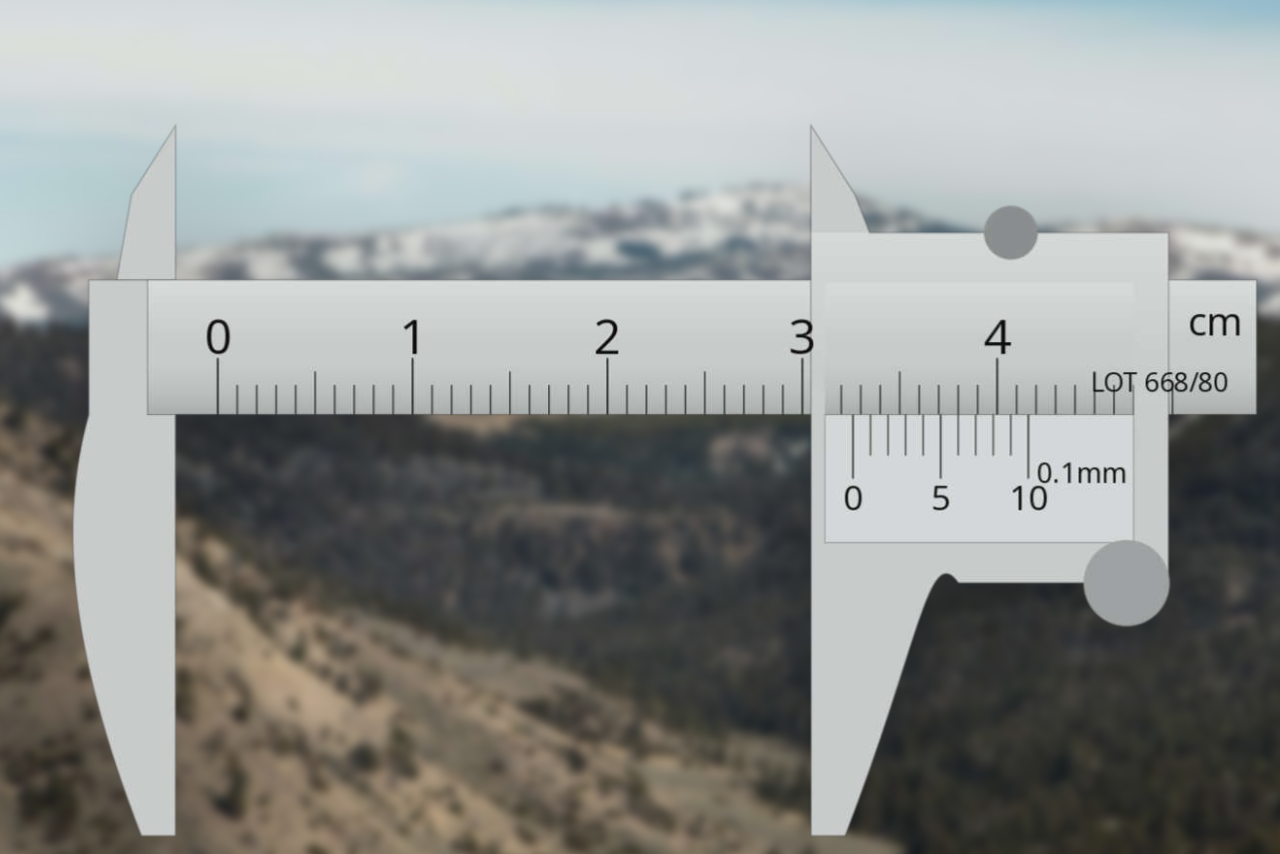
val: 32.6
